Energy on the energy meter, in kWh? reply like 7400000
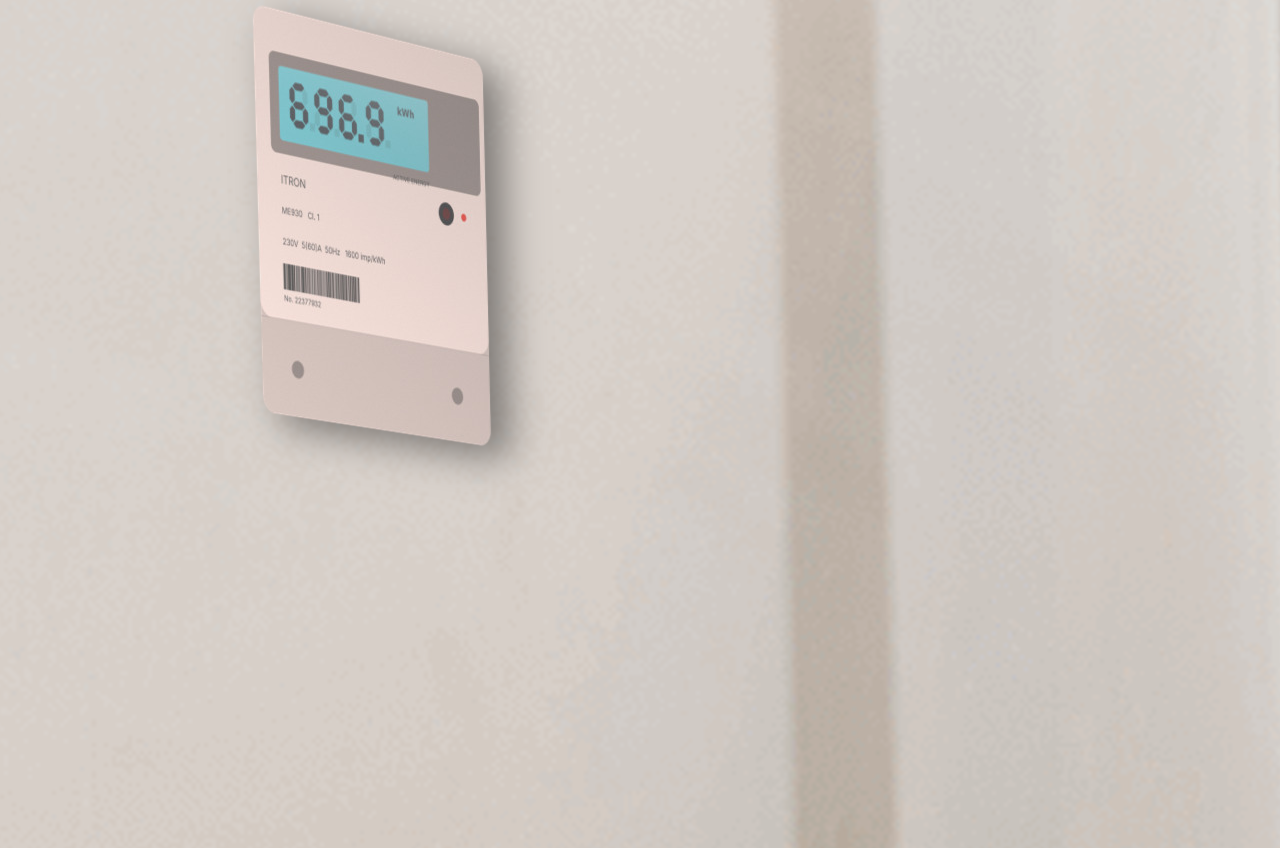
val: 696.9
